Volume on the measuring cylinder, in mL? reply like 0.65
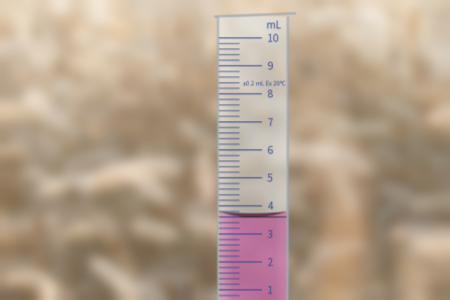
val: 3.6
